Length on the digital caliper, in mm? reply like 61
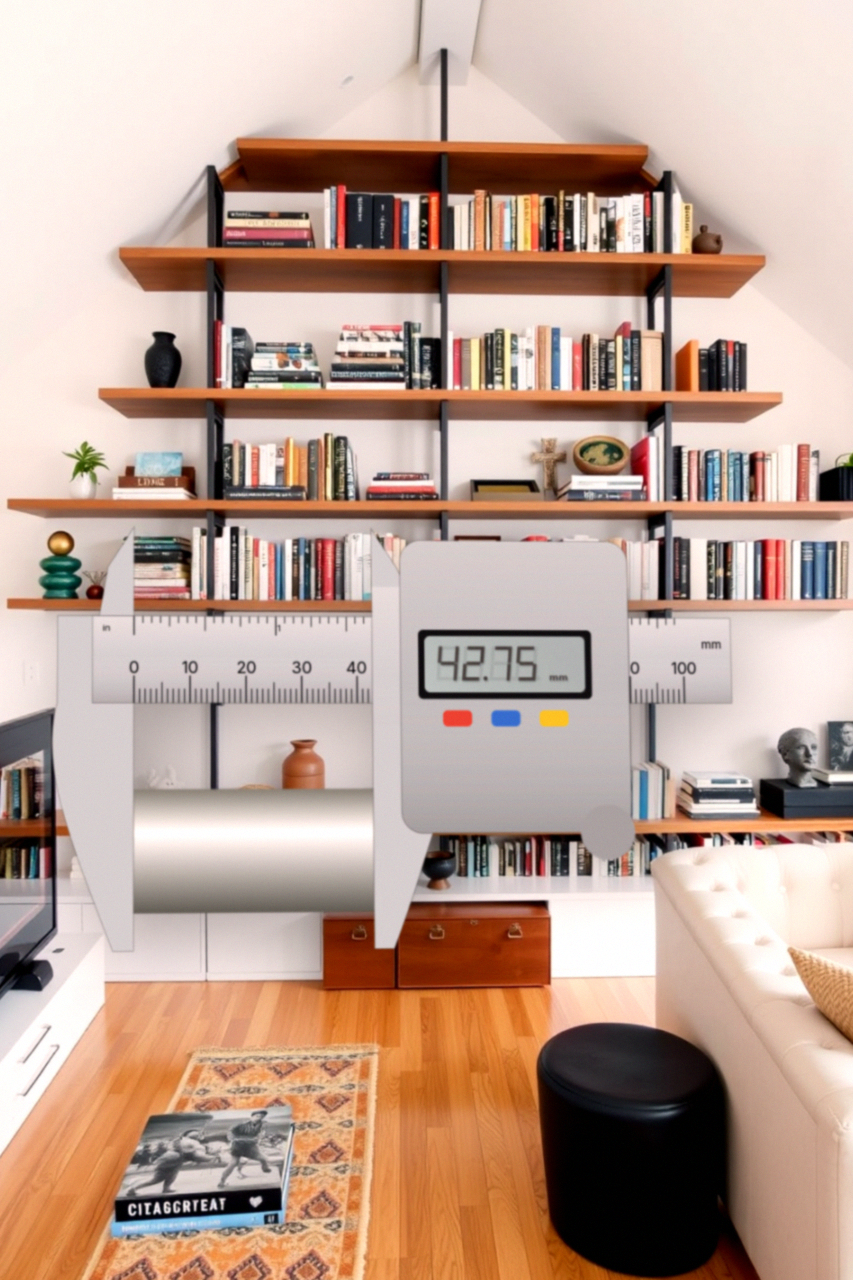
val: 42.75
